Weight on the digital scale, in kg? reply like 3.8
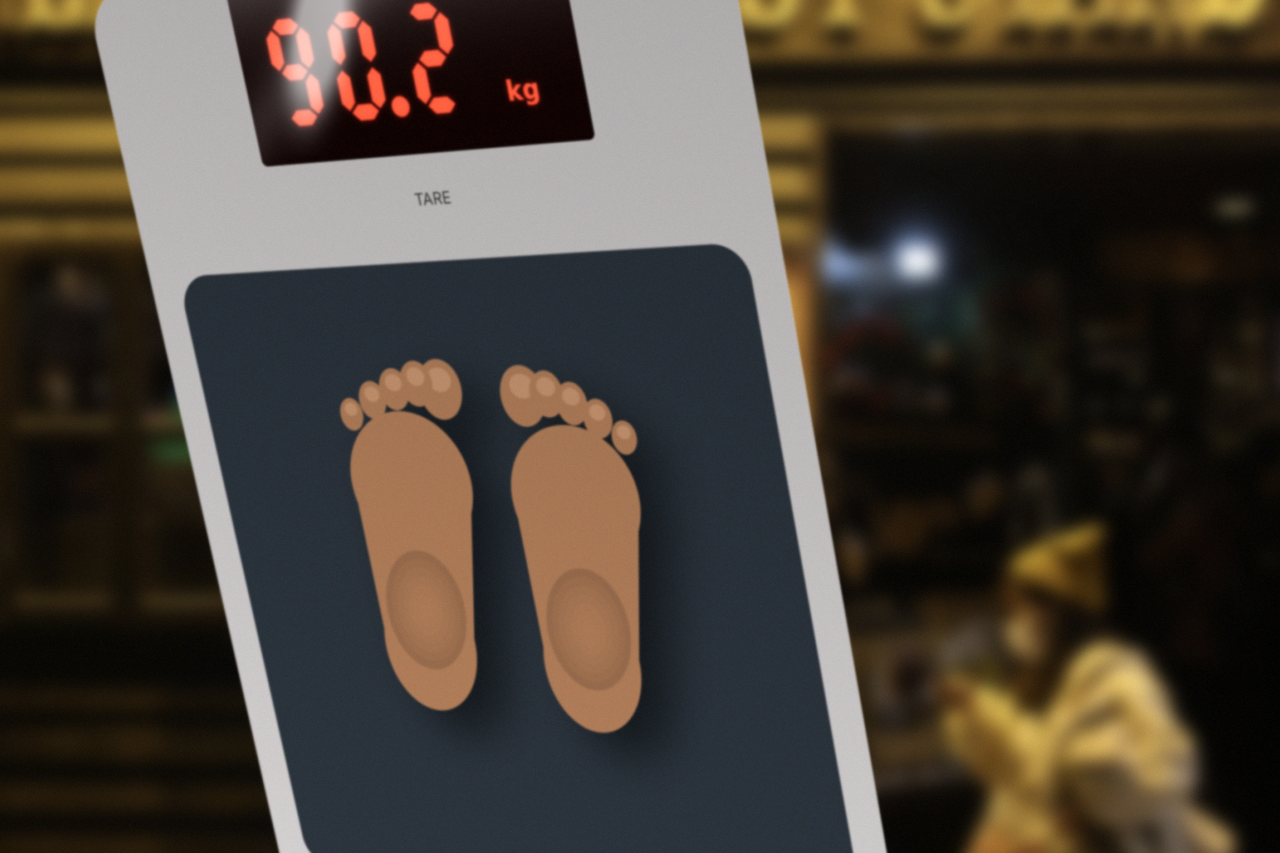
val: 90.2
